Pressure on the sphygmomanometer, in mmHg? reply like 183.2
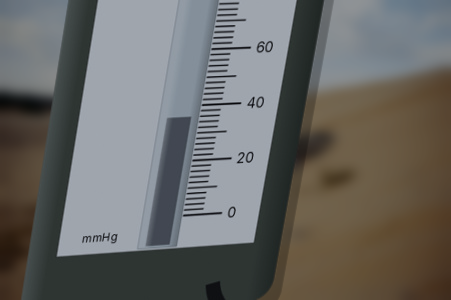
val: 36
